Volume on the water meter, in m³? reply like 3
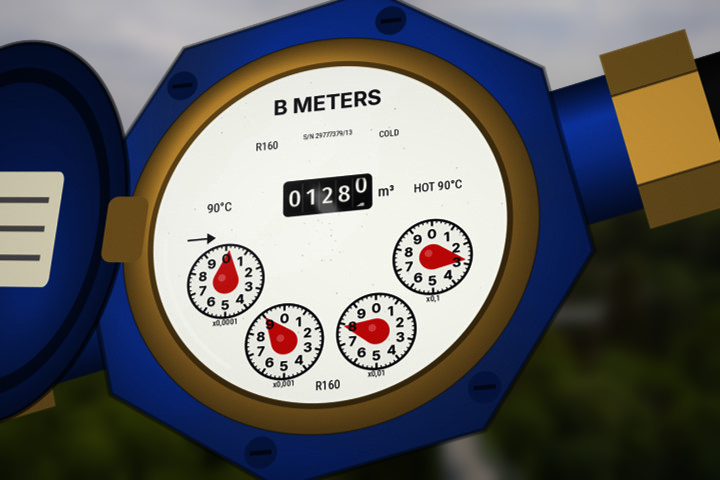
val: 1280.2790
